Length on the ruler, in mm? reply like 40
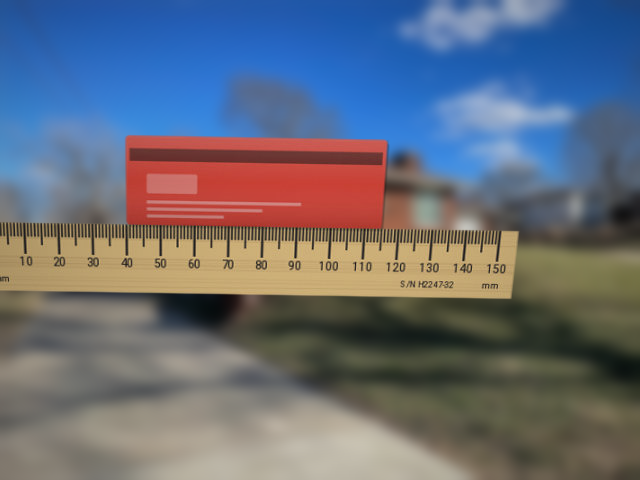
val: 75
